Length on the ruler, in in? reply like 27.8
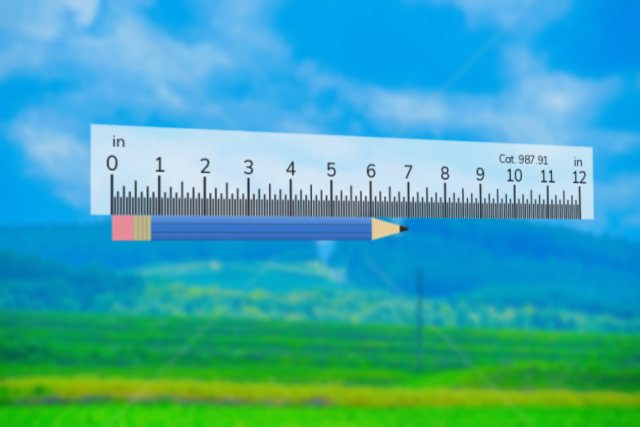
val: 7
